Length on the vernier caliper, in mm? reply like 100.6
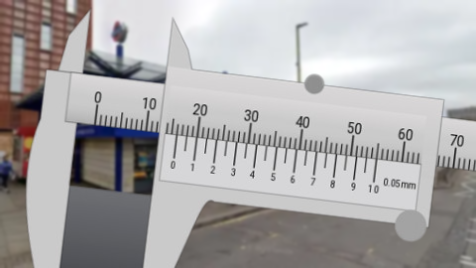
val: 16.0
